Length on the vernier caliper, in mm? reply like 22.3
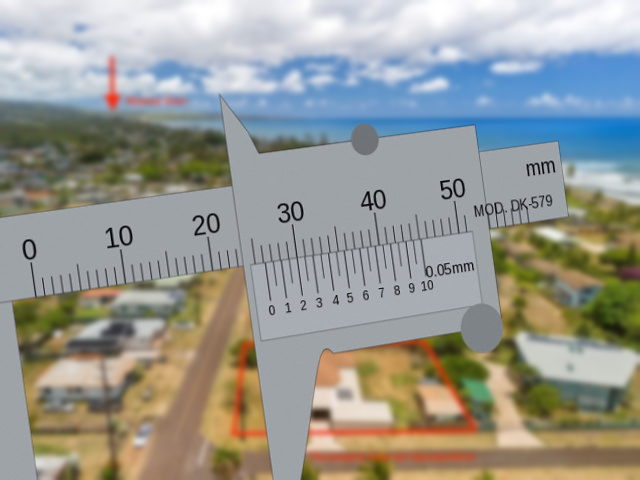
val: 26.2
